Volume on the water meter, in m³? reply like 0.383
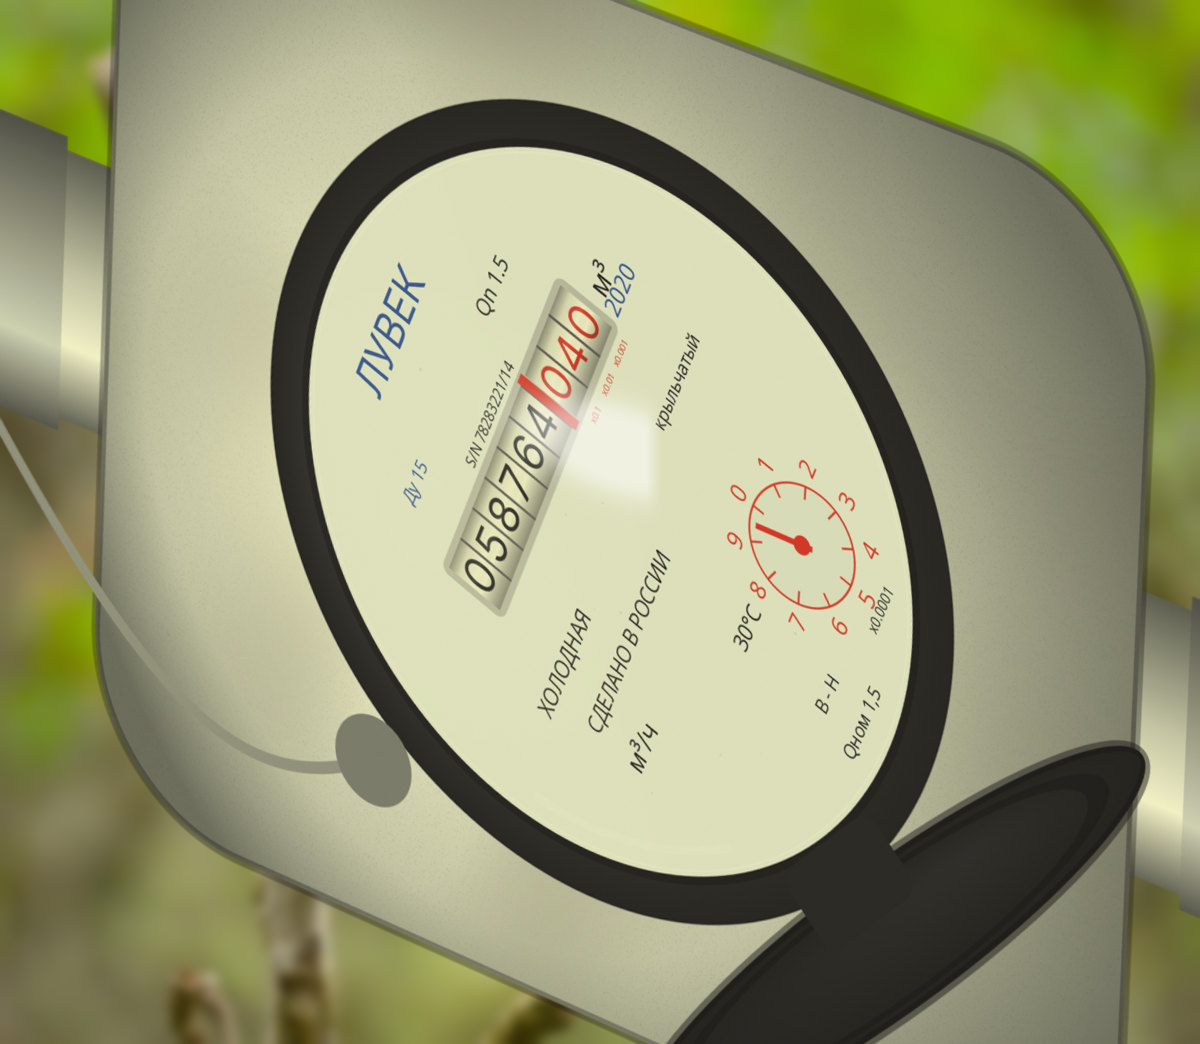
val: 58764.0399
